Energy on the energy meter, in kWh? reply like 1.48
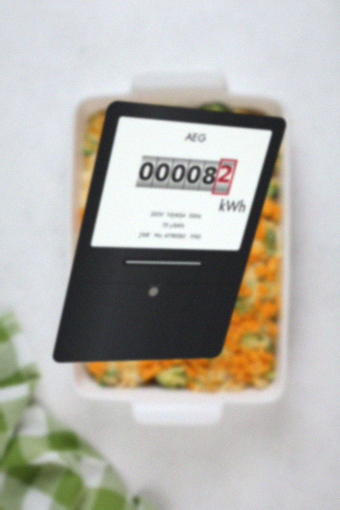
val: 8.2
